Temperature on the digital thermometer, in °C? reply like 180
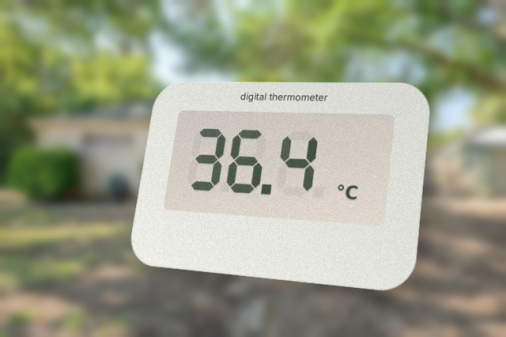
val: 36.4
